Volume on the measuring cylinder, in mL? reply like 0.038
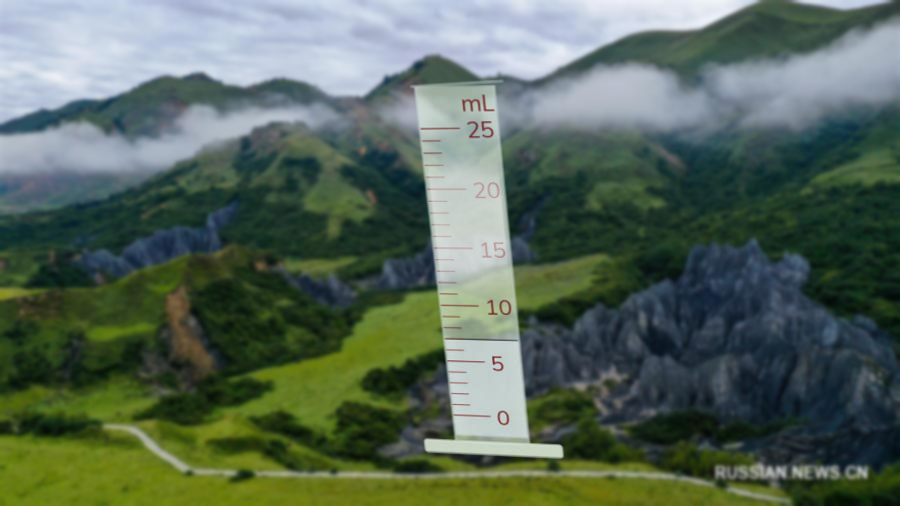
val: 7
